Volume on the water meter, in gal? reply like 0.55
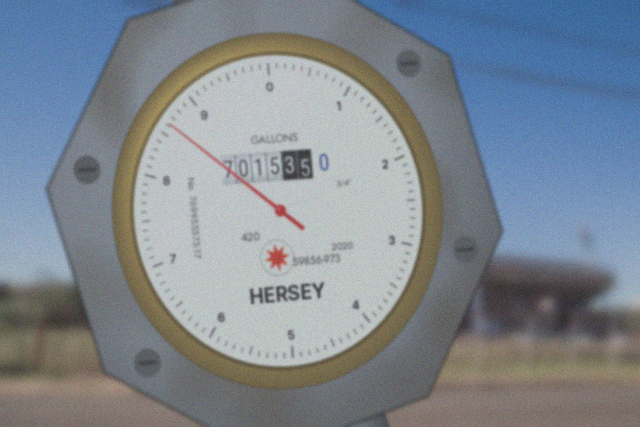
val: 7015348.6
